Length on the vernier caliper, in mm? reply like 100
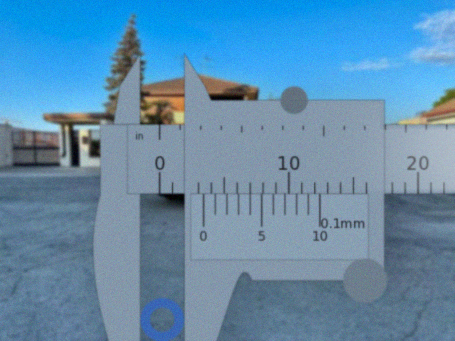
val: 3.4
